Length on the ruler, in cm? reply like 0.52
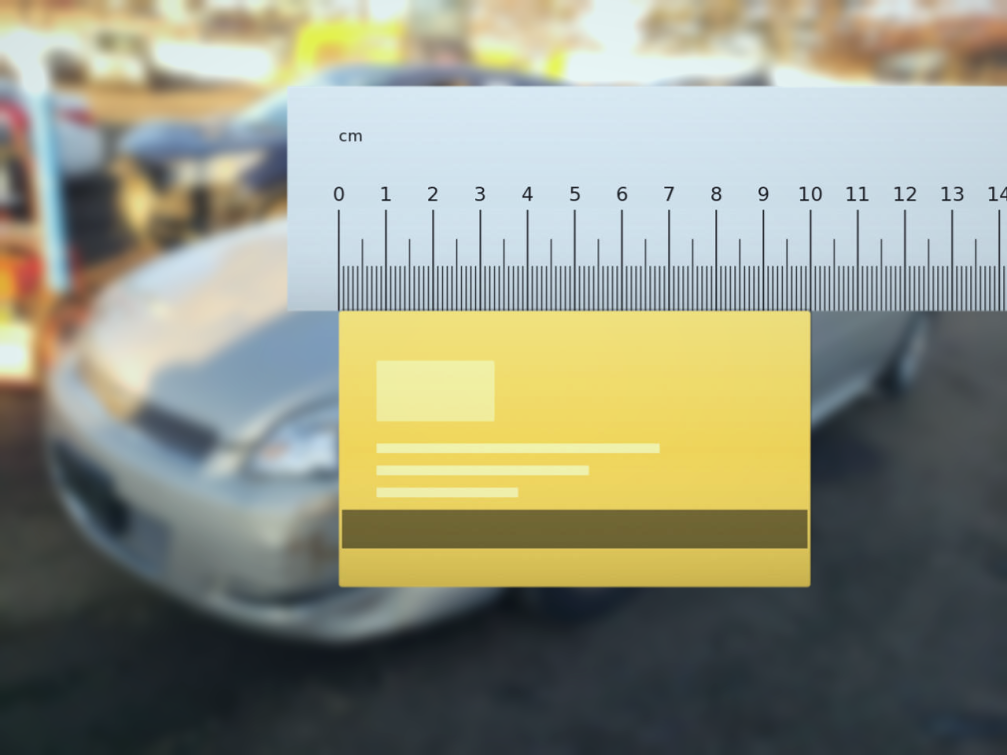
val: 10
